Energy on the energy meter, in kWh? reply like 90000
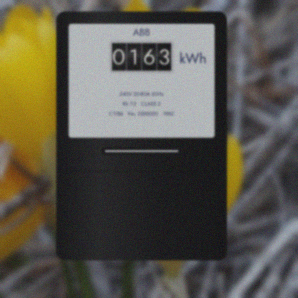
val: 163
